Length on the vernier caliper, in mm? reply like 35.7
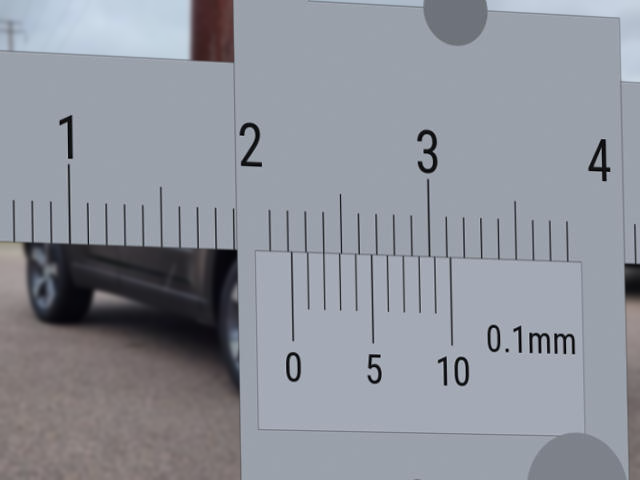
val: 22.2
